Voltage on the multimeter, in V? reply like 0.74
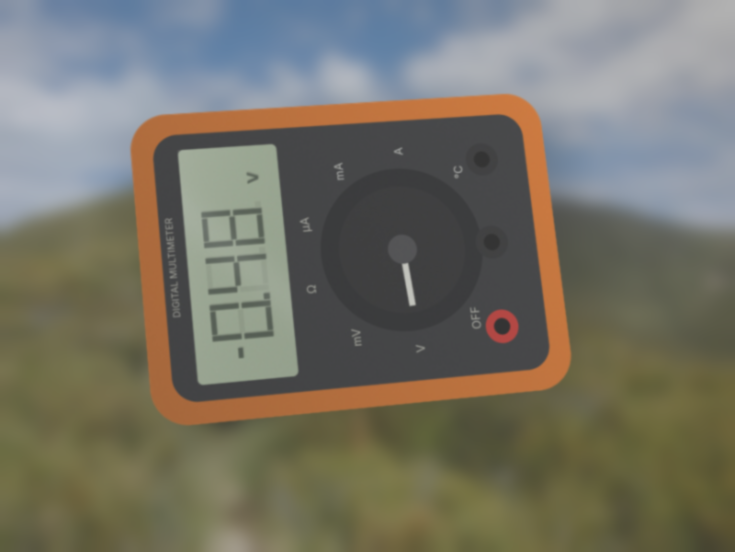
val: -0.48
